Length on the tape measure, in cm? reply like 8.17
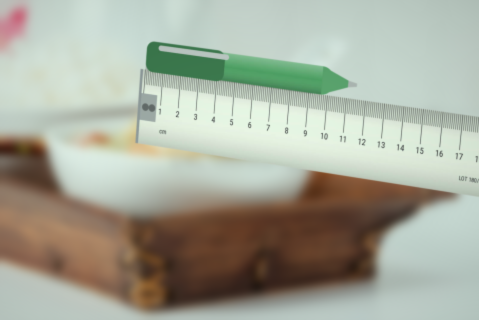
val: 11.5
